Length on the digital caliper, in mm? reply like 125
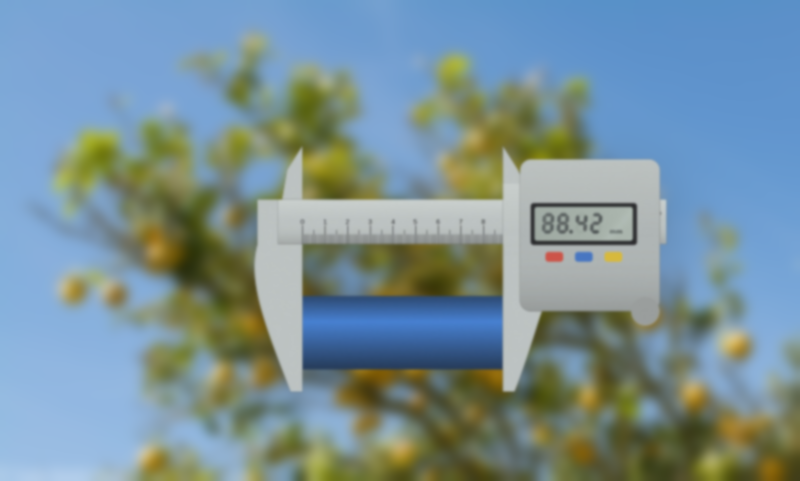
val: 88.42
